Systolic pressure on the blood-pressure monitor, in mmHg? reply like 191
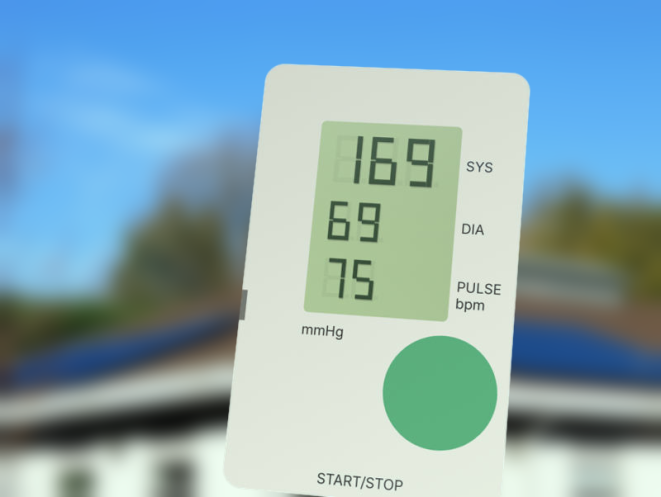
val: 169
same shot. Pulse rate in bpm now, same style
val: 75
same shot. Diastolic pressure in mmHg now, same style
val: 69
